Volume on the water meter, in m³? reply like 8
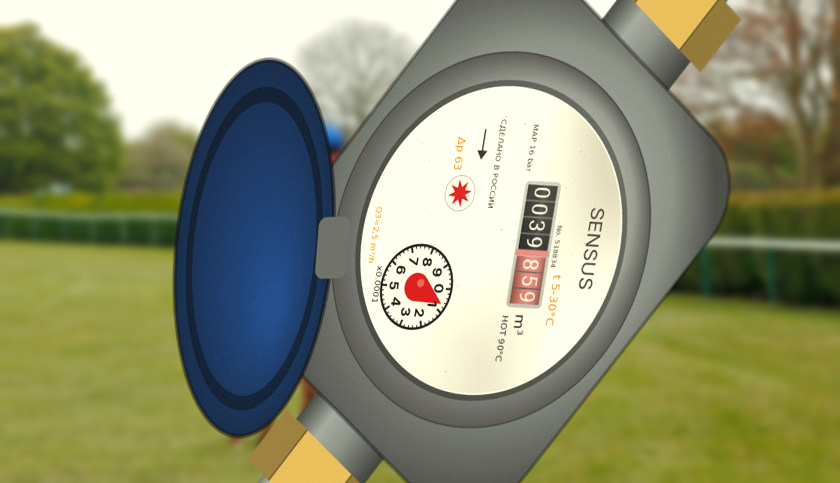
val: 39.8590
